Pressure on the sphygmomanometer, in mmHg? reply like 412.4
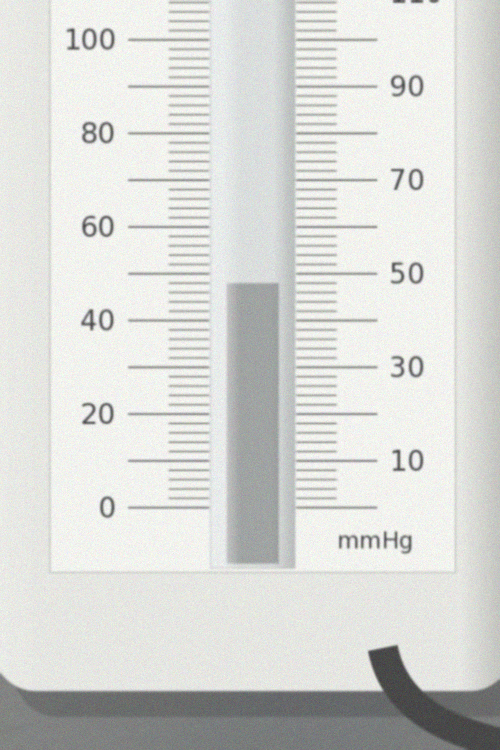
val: 48
